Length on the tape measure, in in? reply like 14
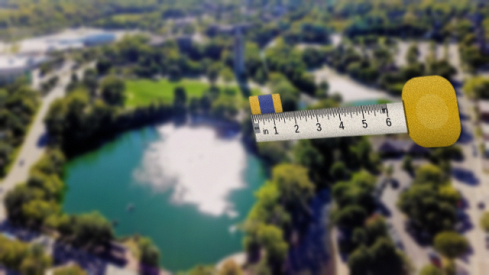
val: 1.5
